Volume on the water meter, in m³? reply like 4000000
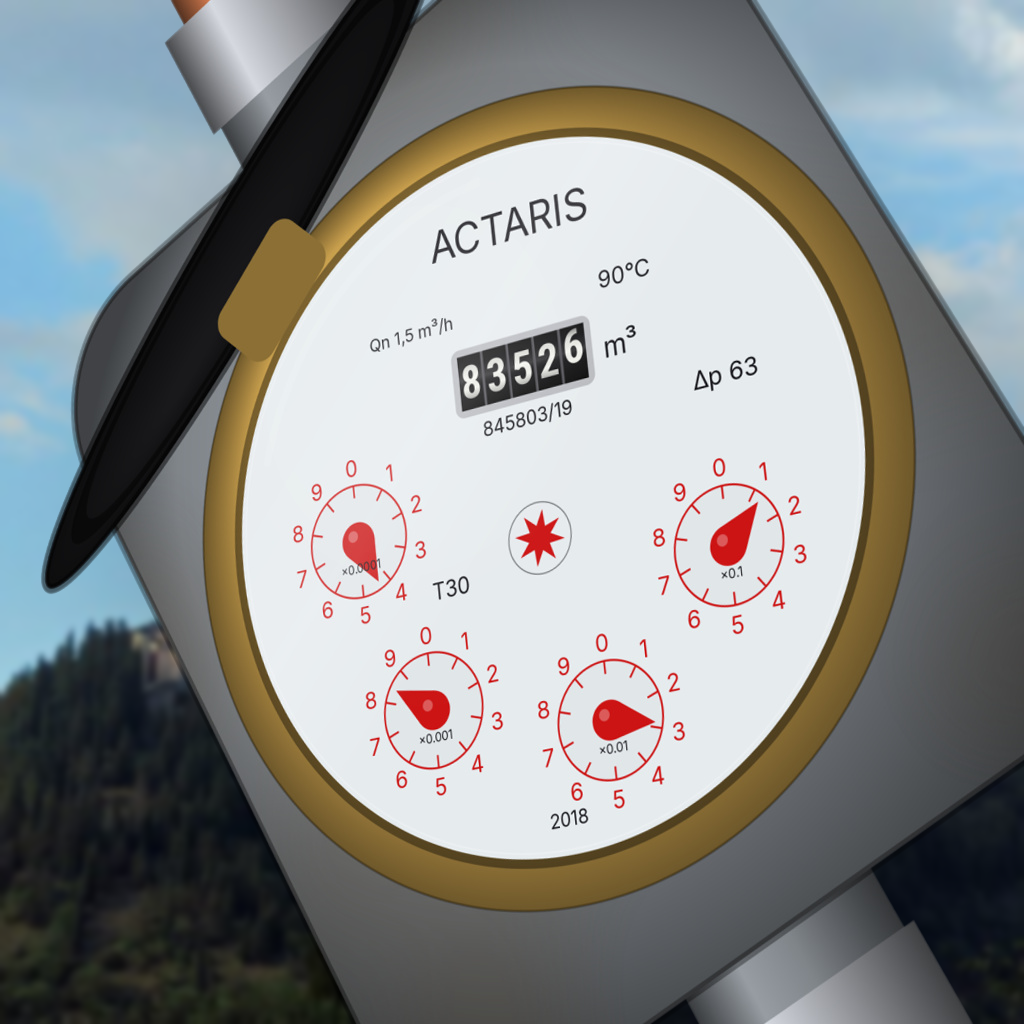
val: 83526.1284
